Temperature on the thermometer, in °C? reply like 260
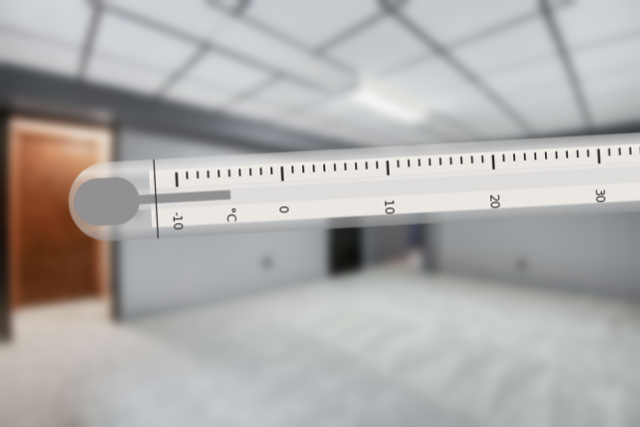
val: -5
